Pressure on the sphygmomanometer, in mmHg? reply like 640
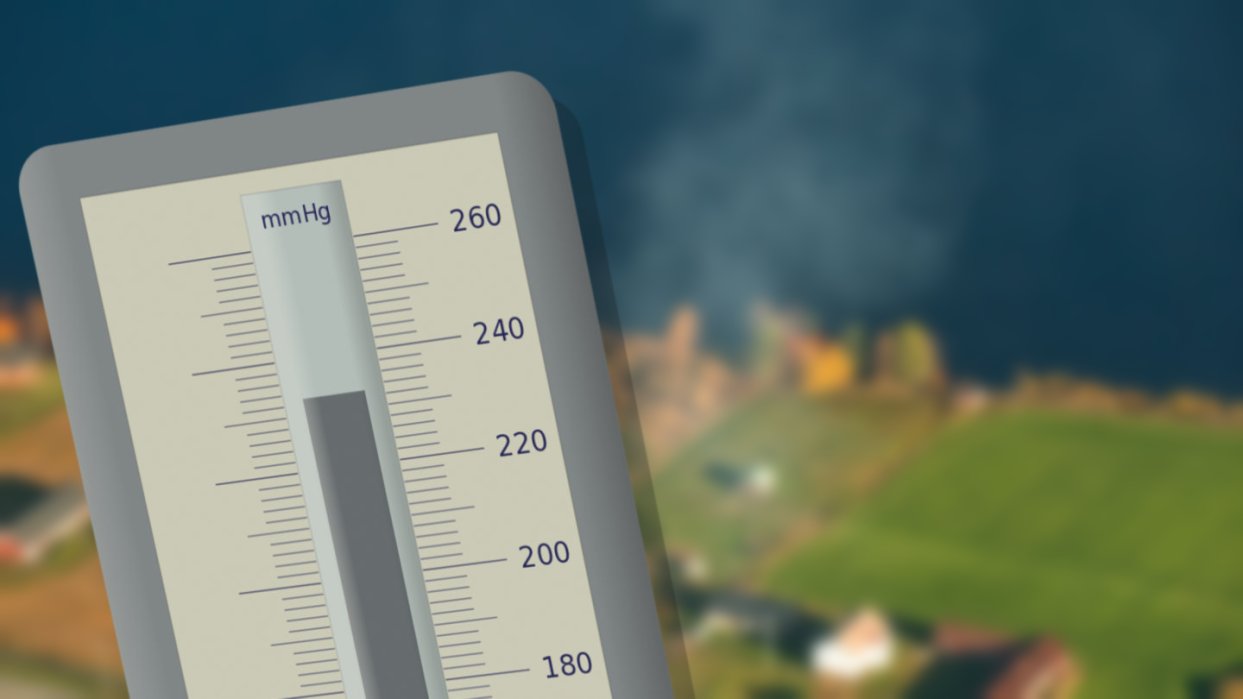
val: 233
